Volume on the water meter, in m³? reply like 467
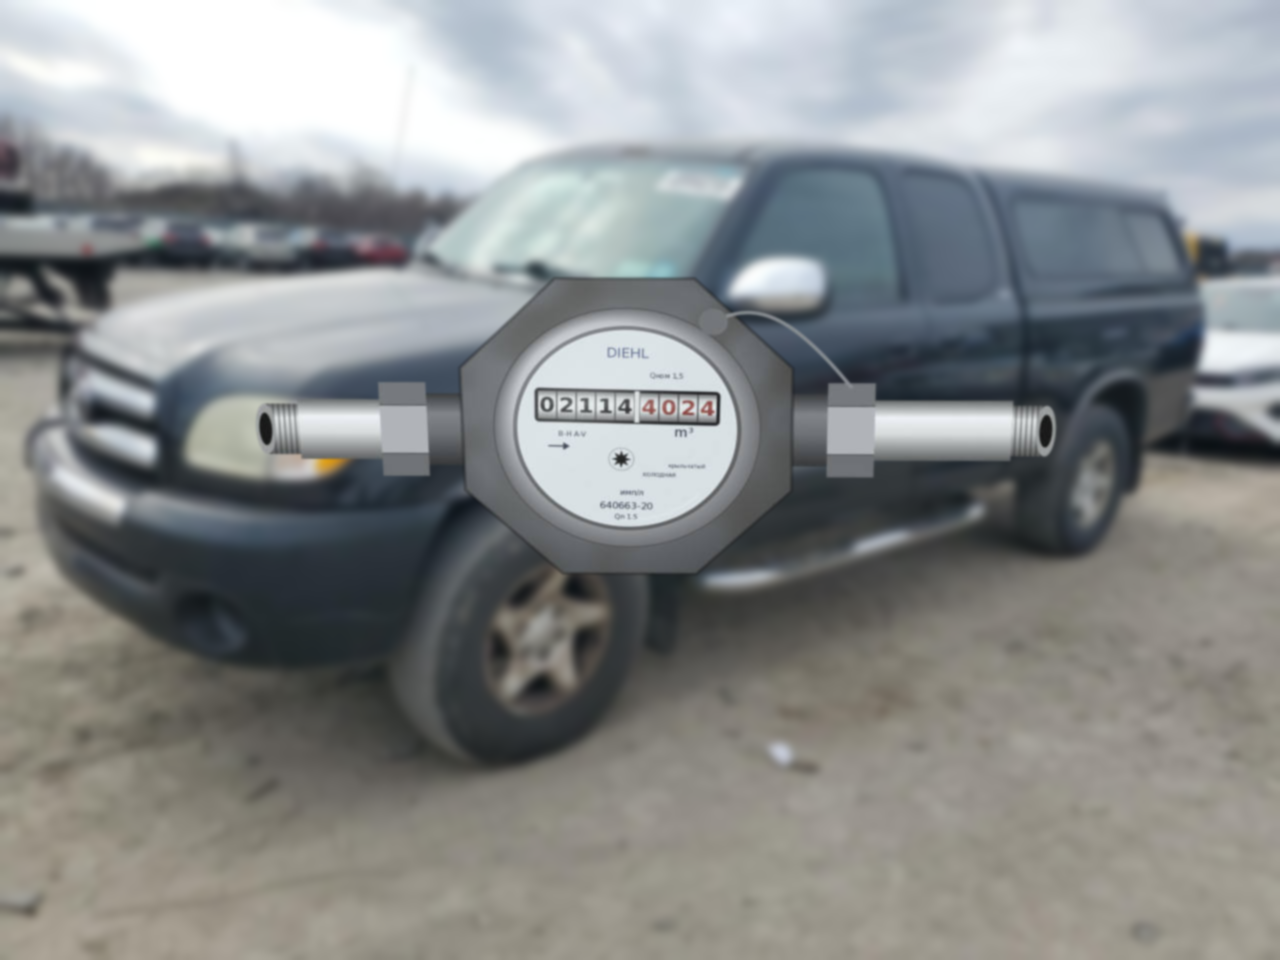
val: 2114.4024
